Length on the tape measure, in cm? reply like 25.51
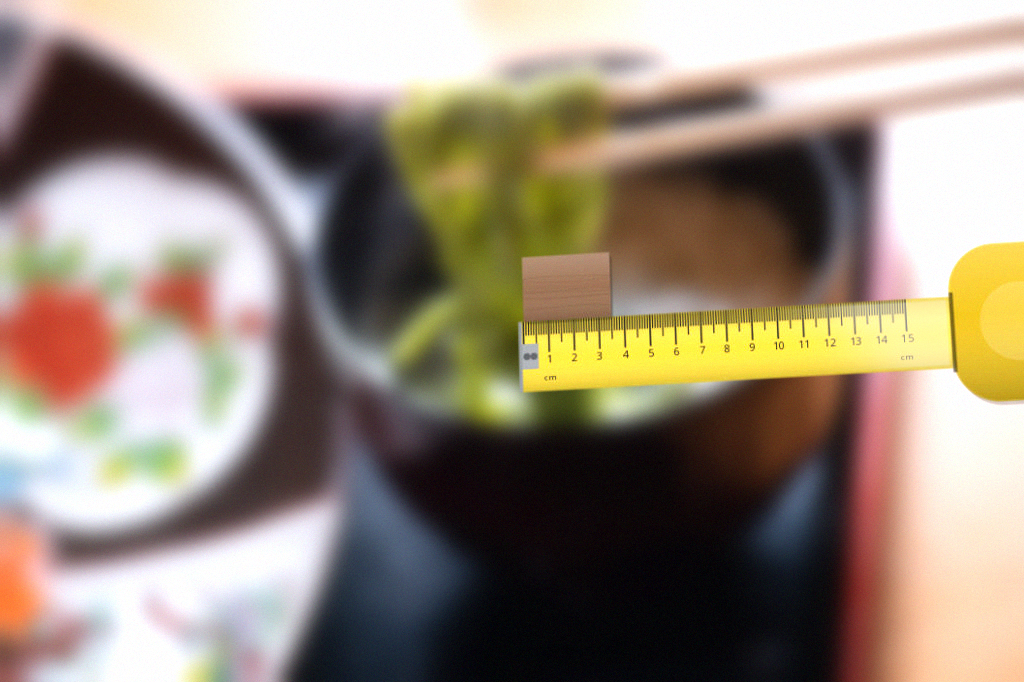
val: 3.5
